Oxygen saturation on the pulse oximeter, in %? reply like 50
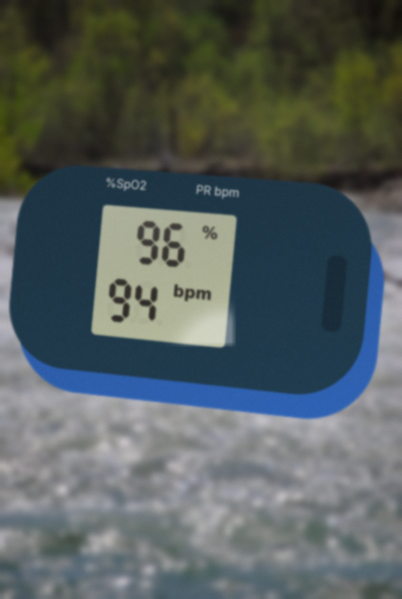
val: 96
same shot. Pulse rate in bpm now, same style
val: 94
